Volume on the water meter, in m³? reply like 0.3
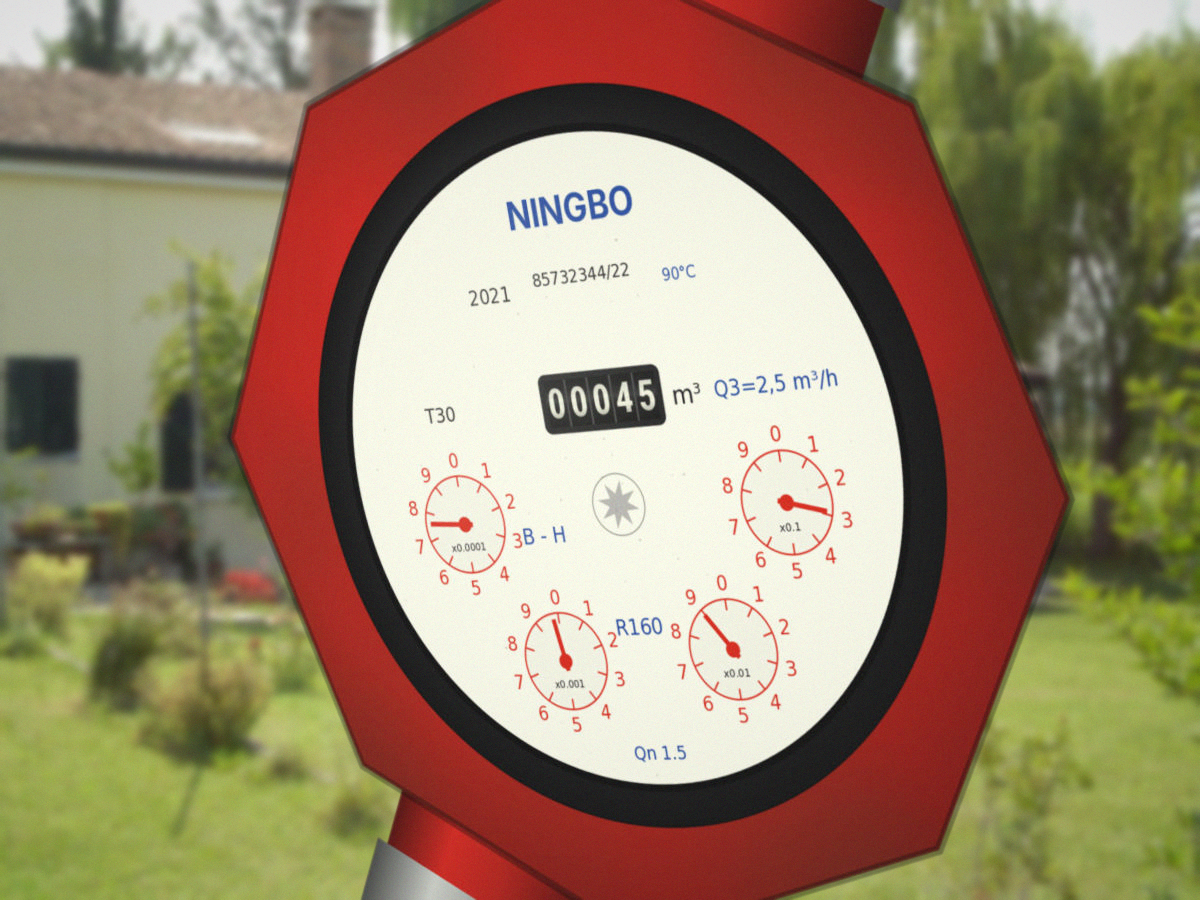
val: 45.2897
